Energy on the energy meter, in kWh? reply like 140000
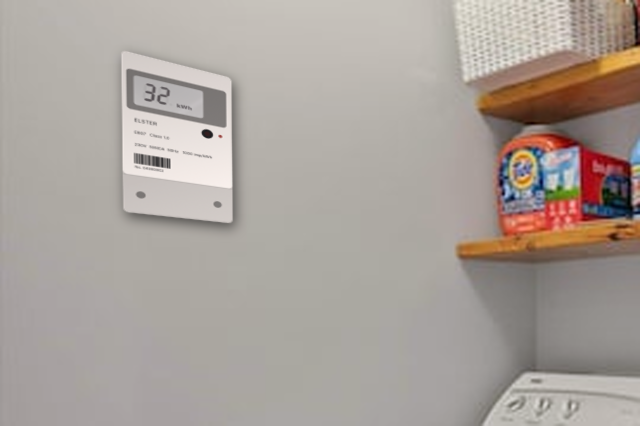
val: 32
